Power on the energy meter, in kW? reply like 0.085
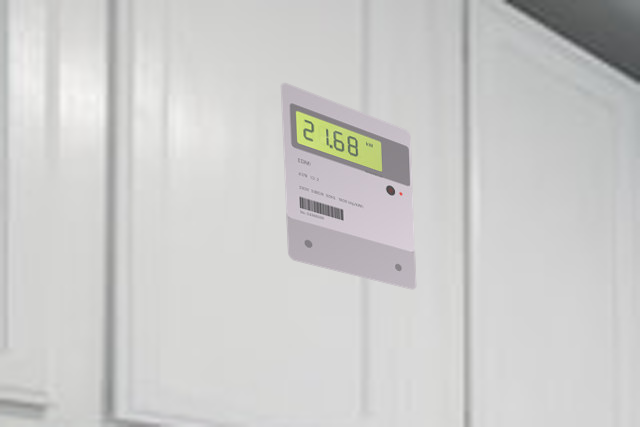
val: 21.68
